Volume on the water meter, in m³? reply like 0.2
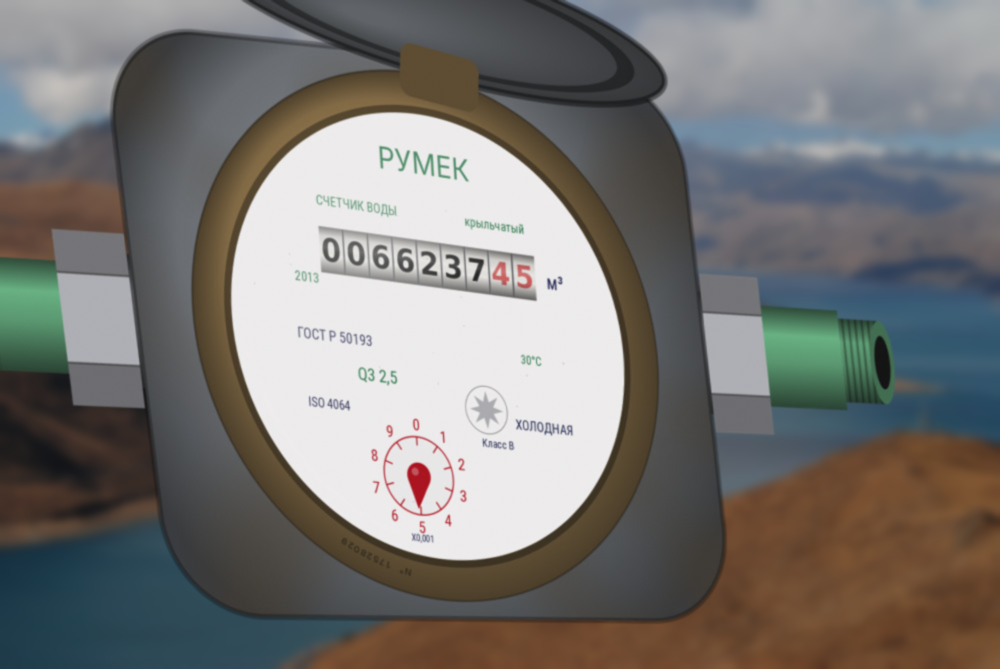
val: 66237.455
